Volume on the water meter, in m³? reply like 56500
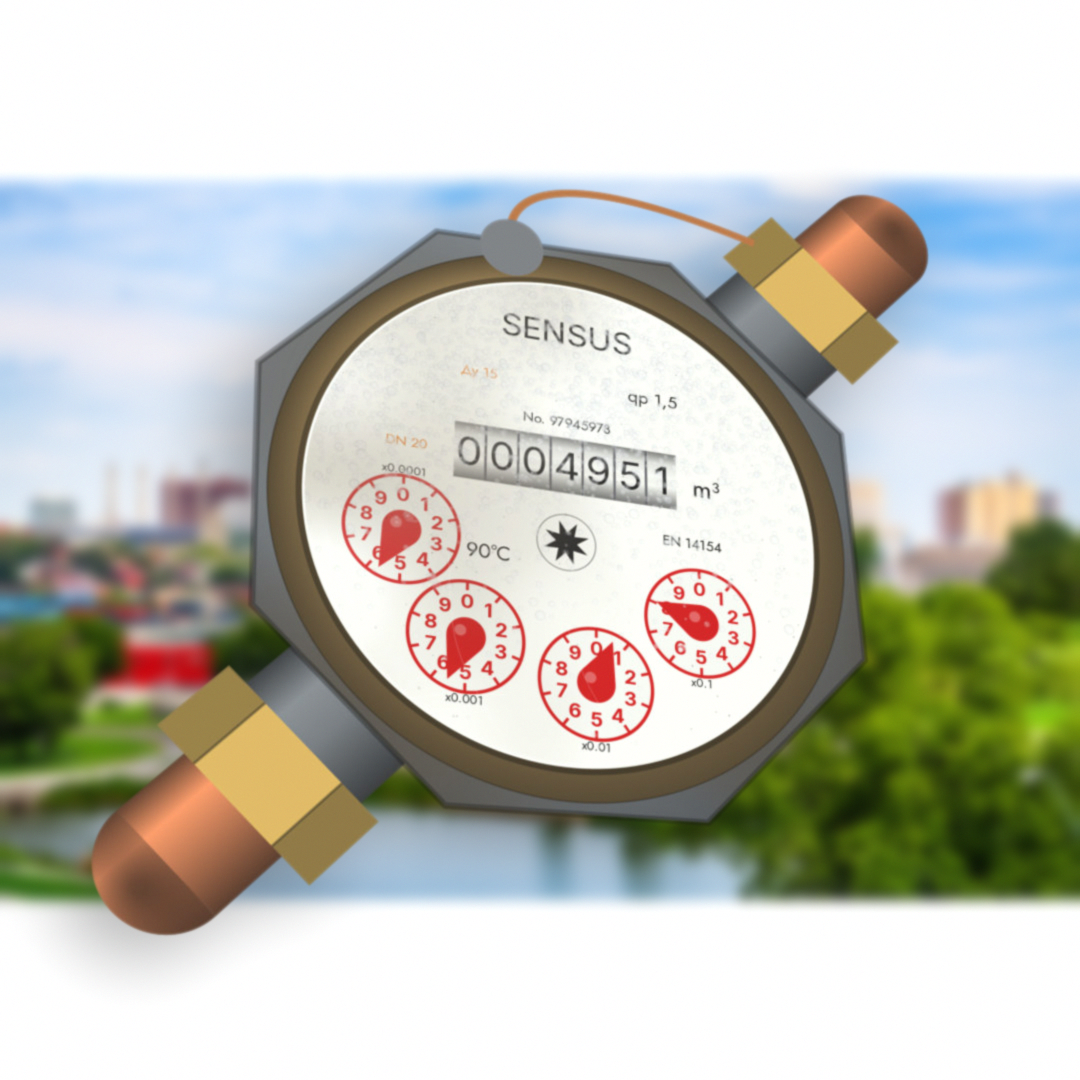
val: 4951.8055
